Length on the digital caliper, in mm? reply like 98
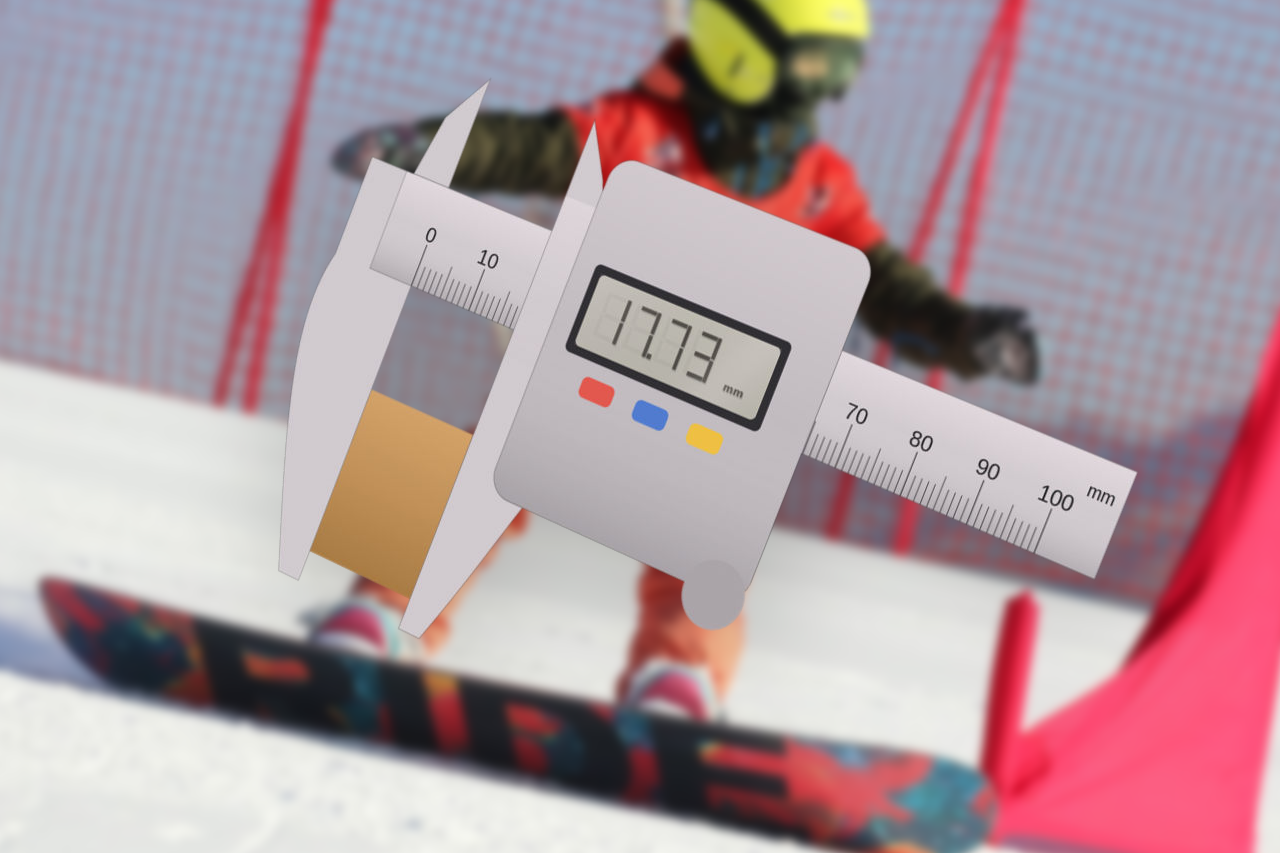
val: 17.73
